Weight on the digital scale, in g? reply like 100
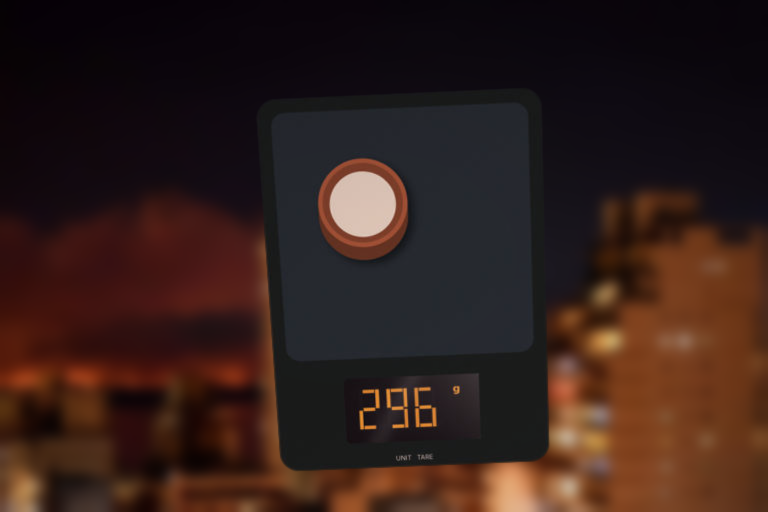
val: 296
